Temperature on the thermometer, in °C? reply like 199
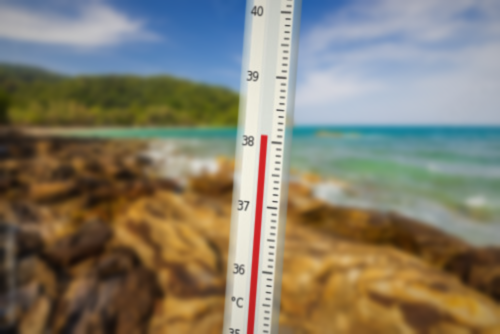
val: 38.1
